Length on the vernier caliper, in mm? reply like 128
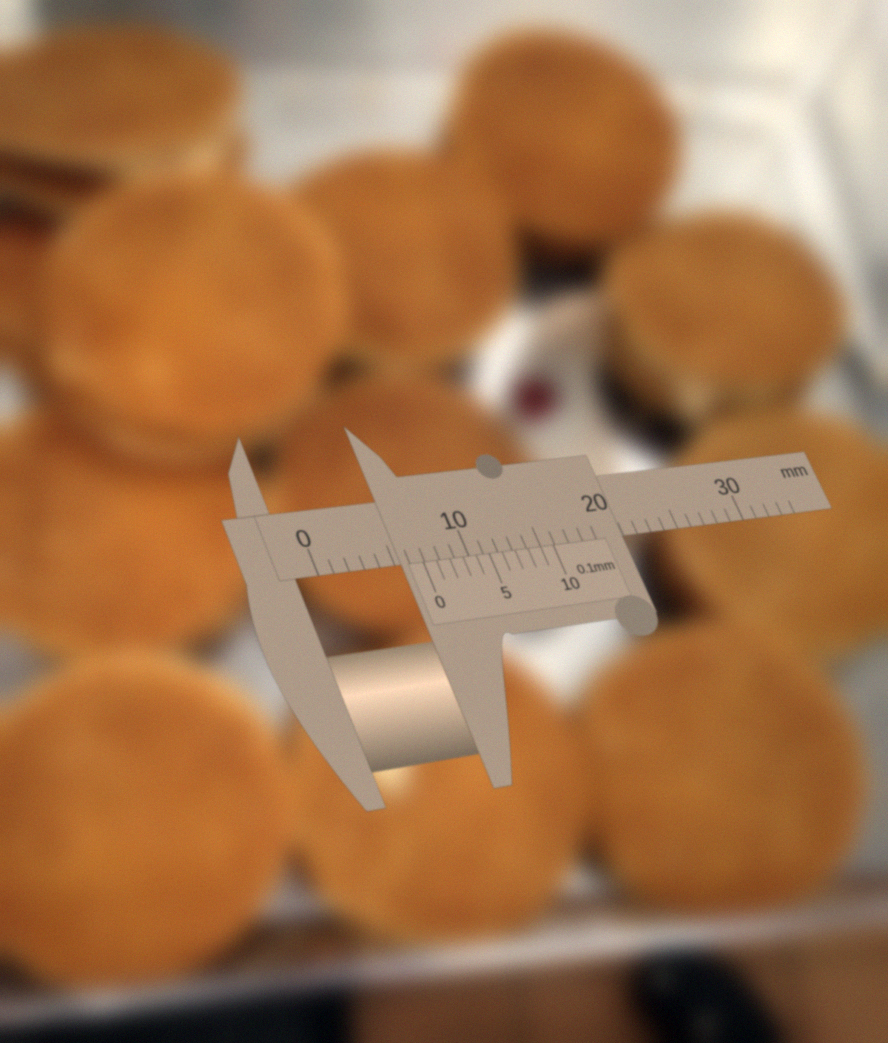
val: 6.9
